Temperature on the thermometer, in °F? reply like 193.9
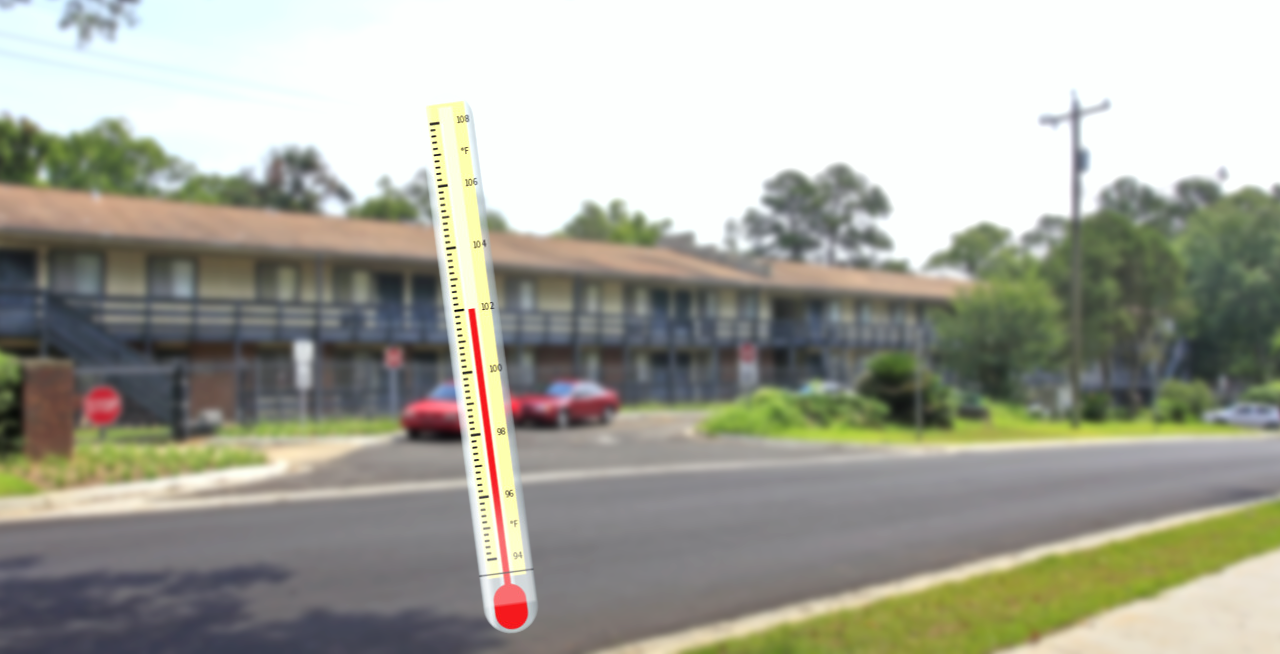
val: 102
